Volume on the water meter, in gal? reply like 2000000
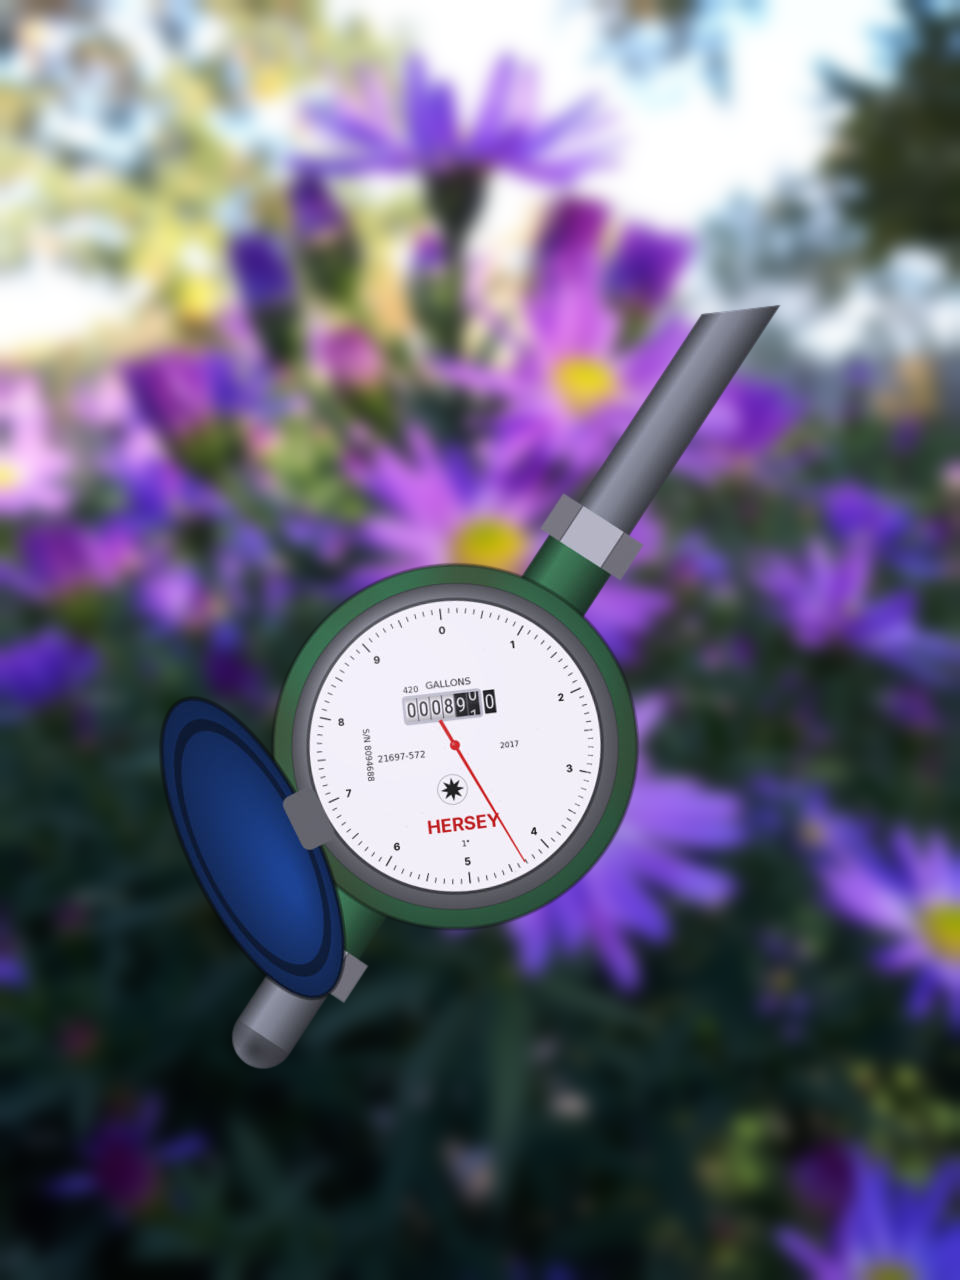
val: 8904.3
